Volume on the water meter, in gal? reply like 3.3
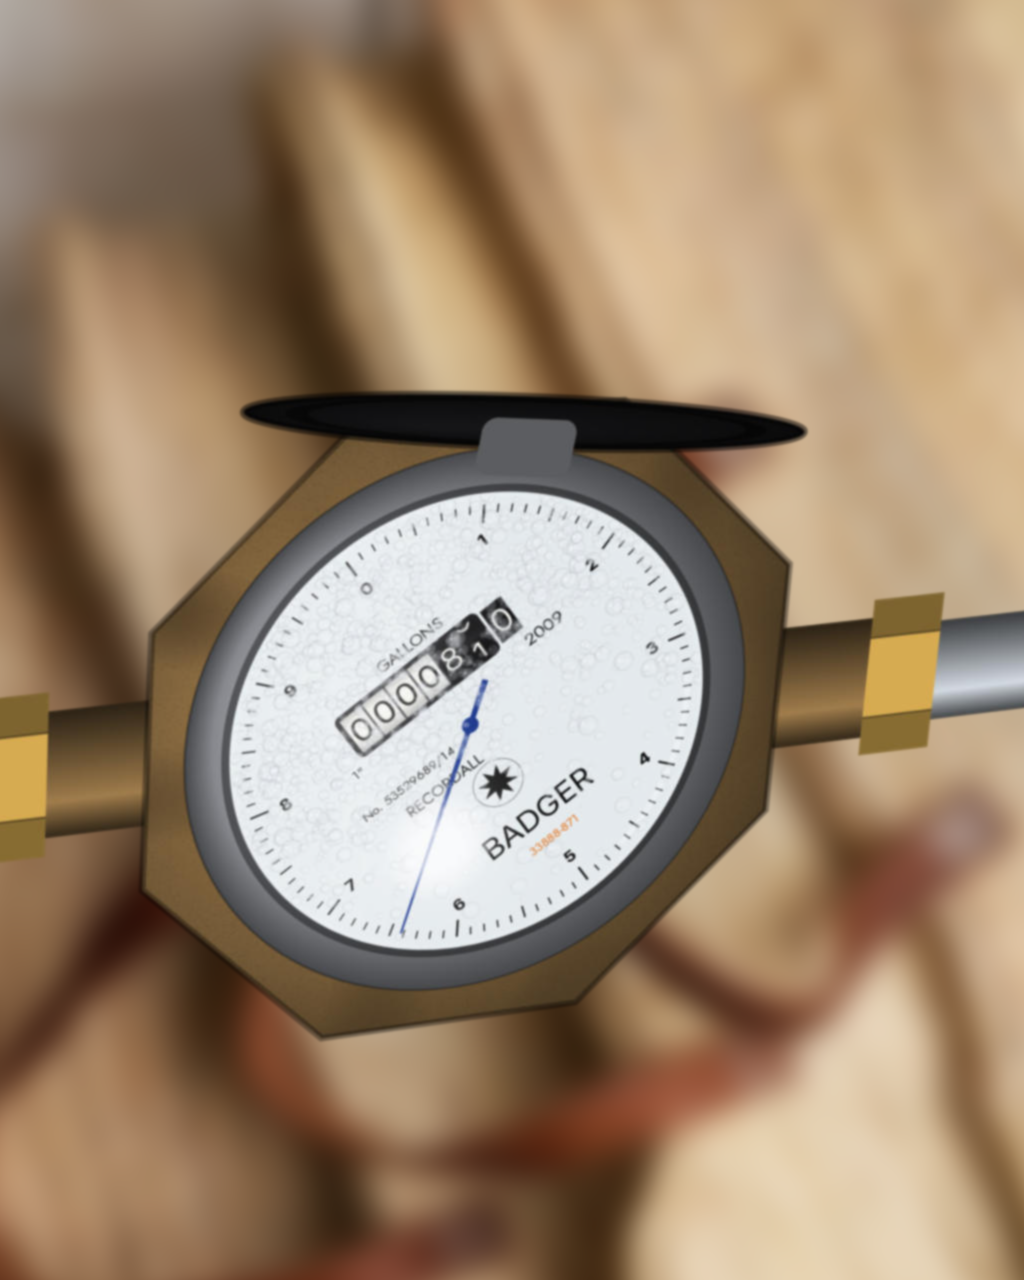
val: 806.4
